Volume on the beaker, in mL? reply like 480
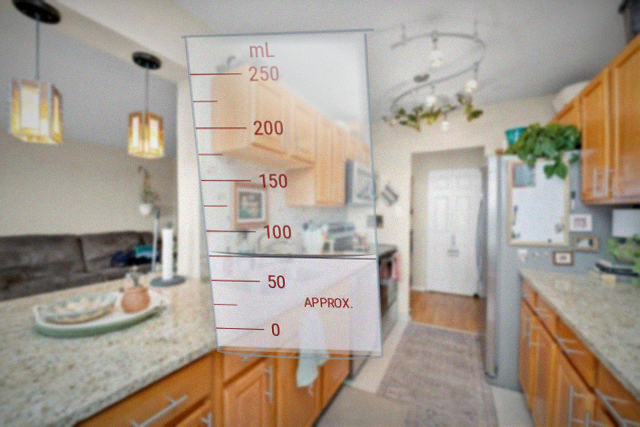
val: 75
